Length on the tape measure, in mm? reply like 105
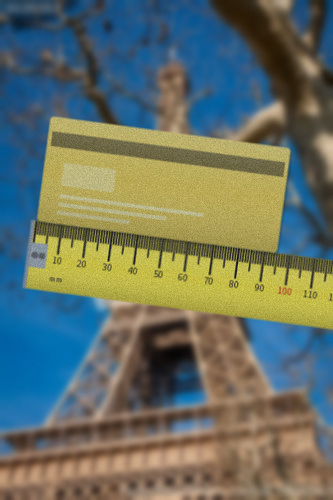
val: 95
